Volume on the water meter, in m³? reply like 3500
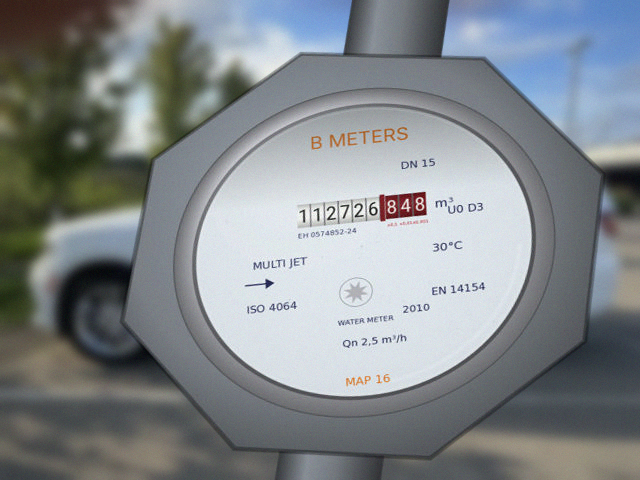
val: 112726.848
